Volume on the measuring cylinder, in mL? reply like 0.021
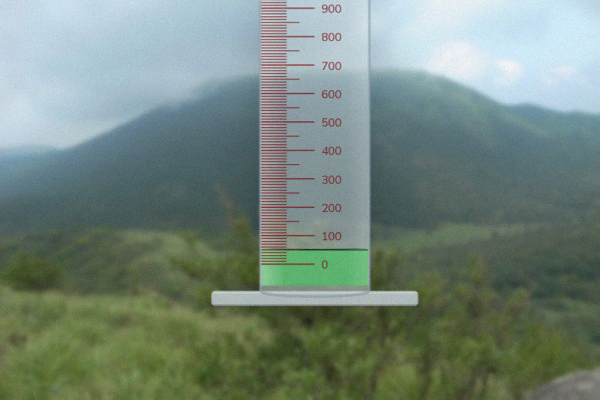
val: 50
